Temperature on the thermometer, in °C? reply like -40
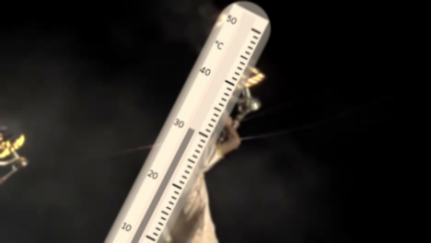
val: 30
